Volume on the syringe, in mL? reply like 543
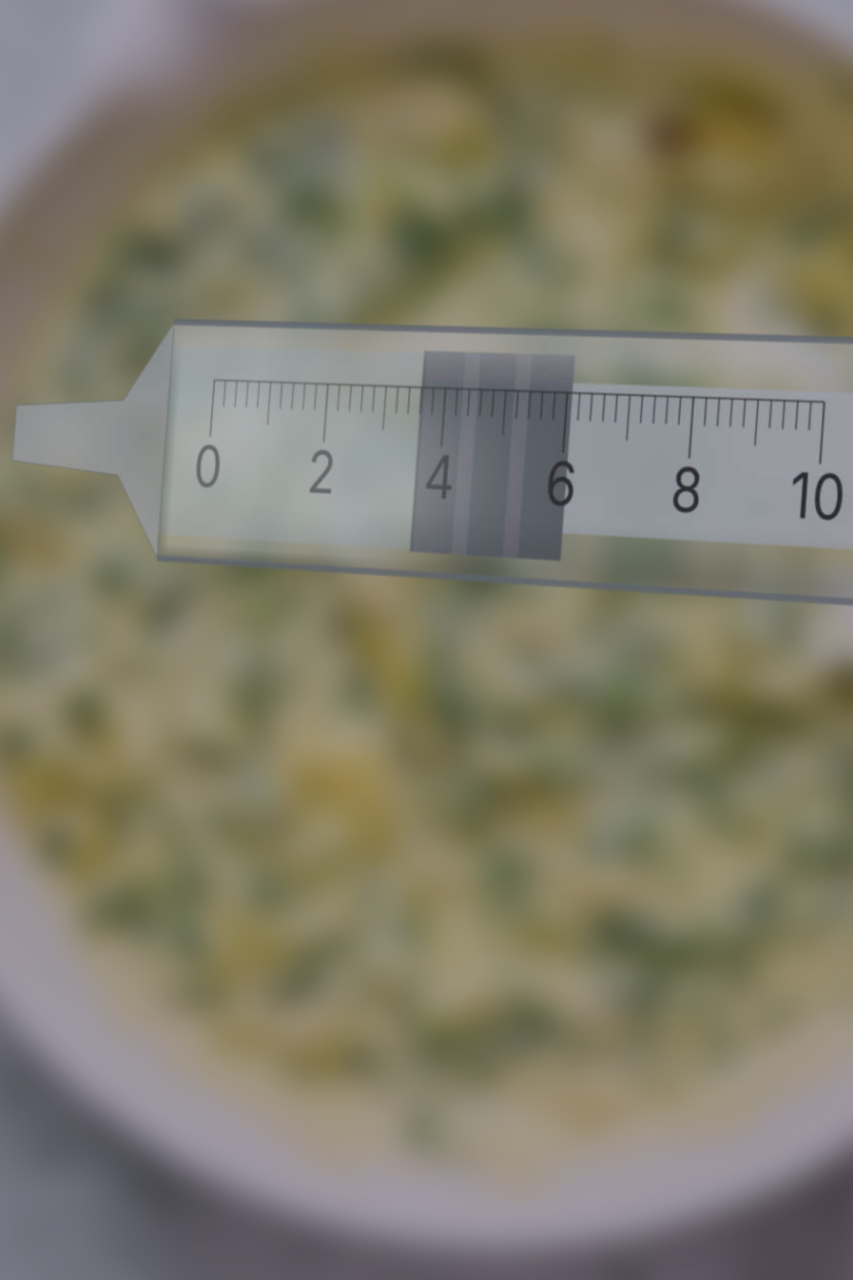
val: 3.6
